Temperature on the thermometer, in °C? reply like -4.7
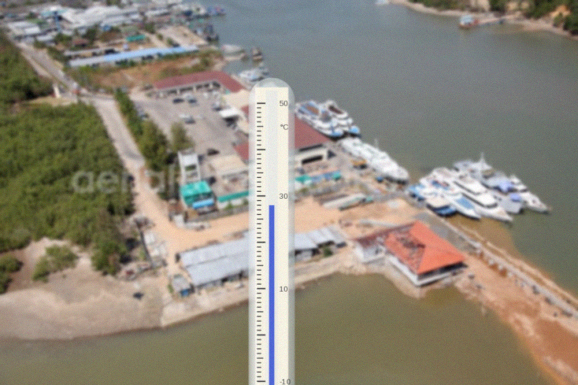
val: 28
